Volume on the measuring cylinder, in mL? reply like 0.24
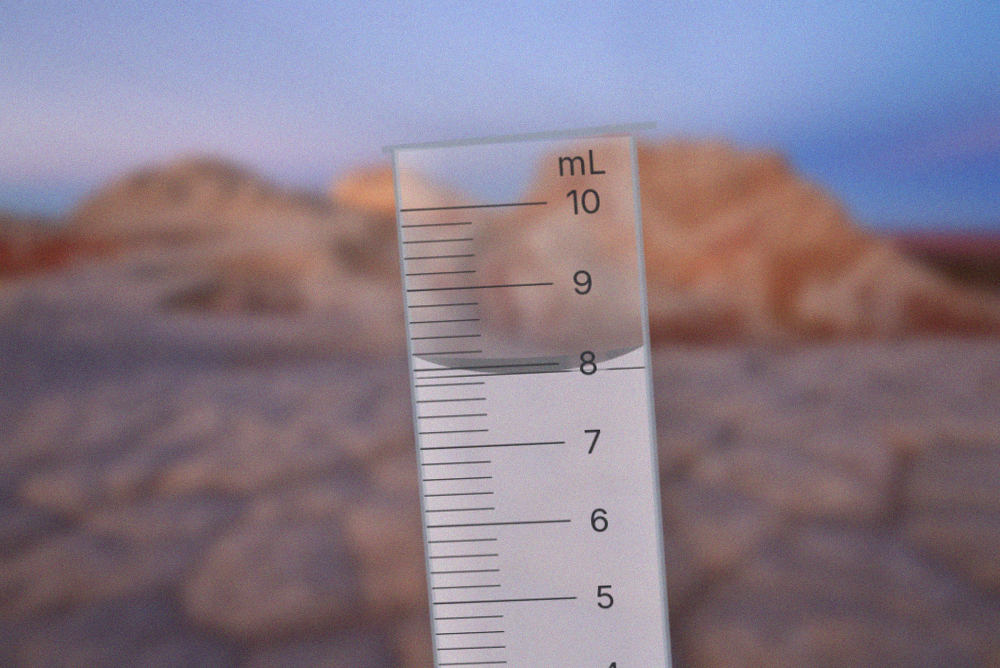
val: 7.9
